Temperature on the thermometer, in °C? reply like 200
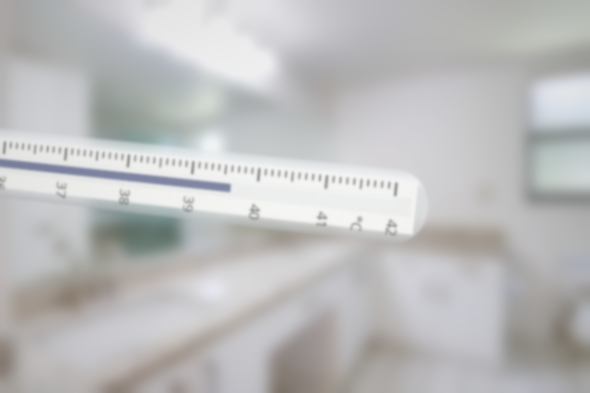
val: 39.6
